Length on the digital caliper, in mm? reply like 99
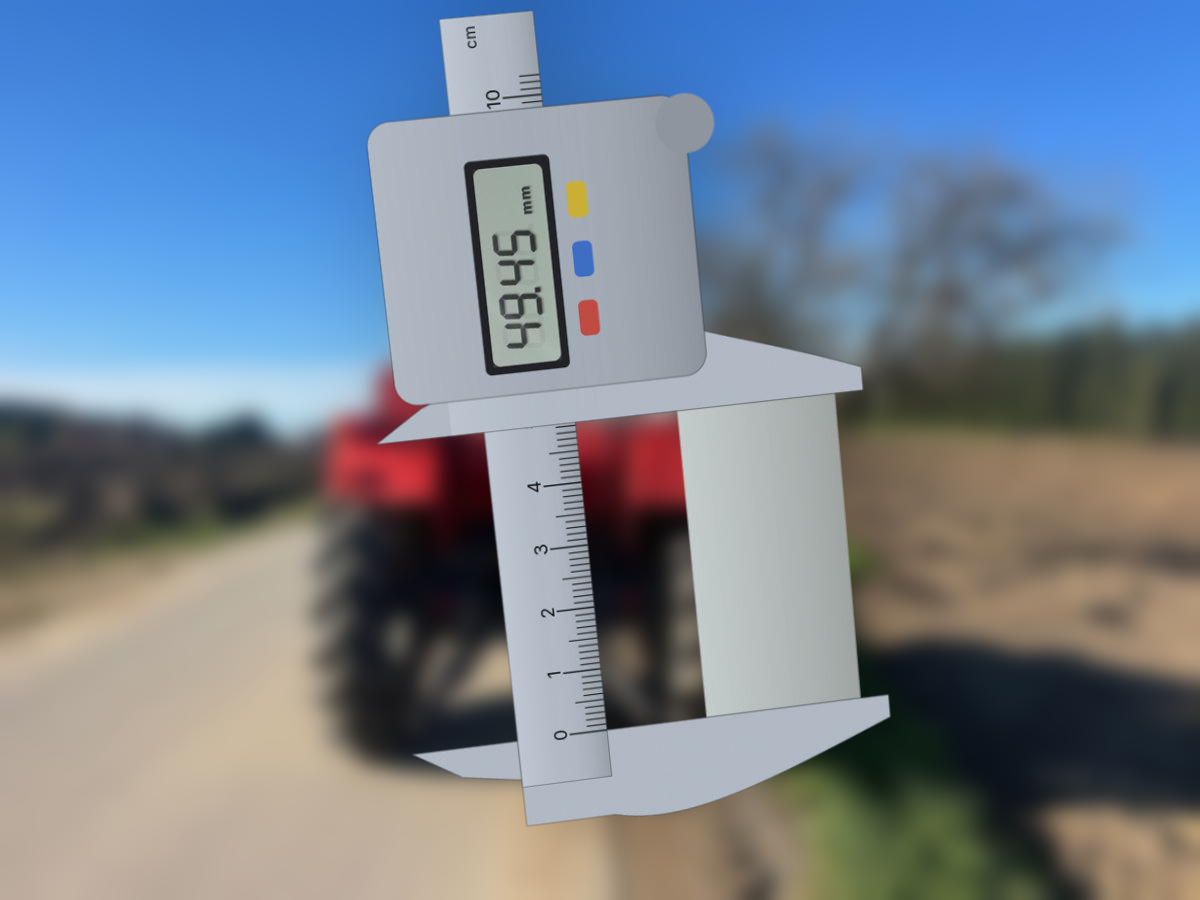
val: 49.45
